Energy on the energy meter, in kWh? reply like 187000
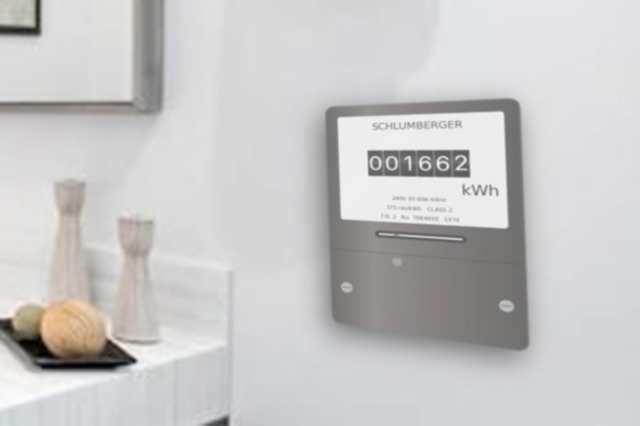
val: 1662
